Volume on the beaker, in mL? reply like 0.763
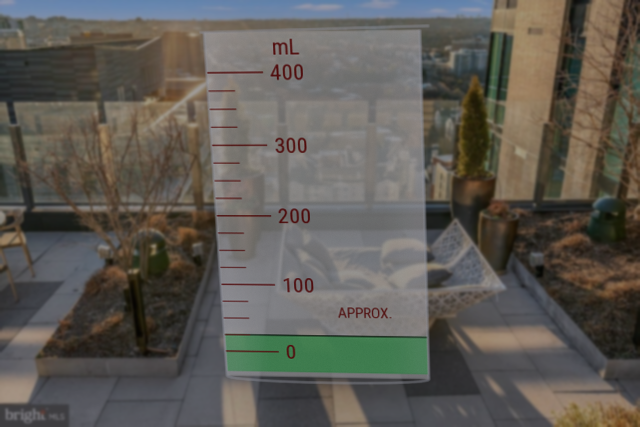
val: 25
